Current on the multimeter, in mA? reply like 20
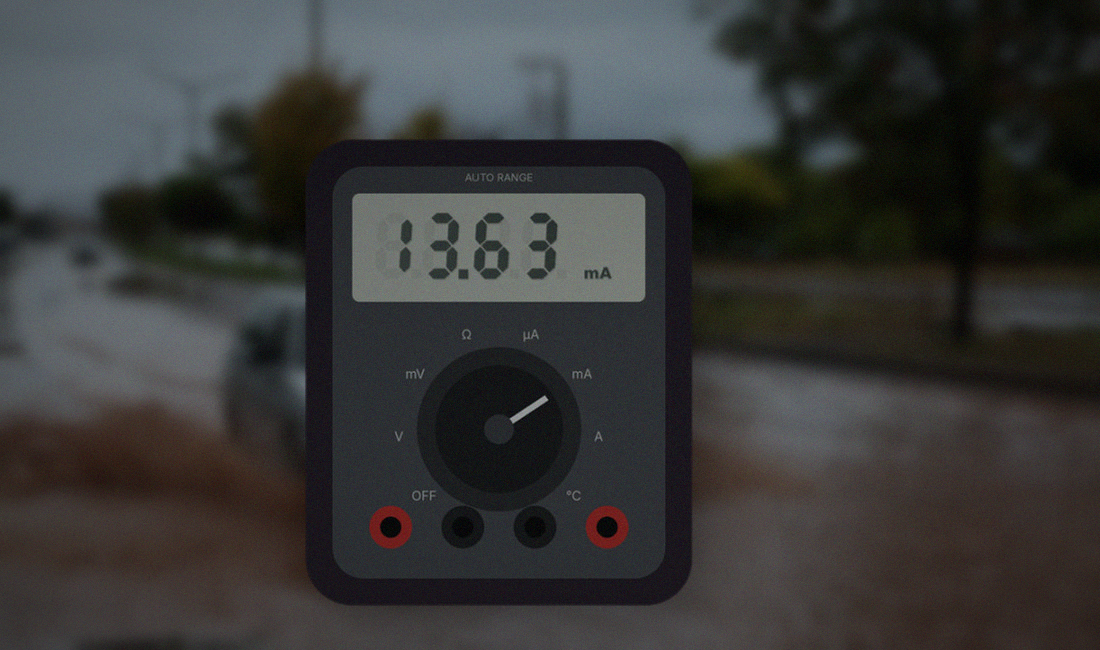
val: 13.63
